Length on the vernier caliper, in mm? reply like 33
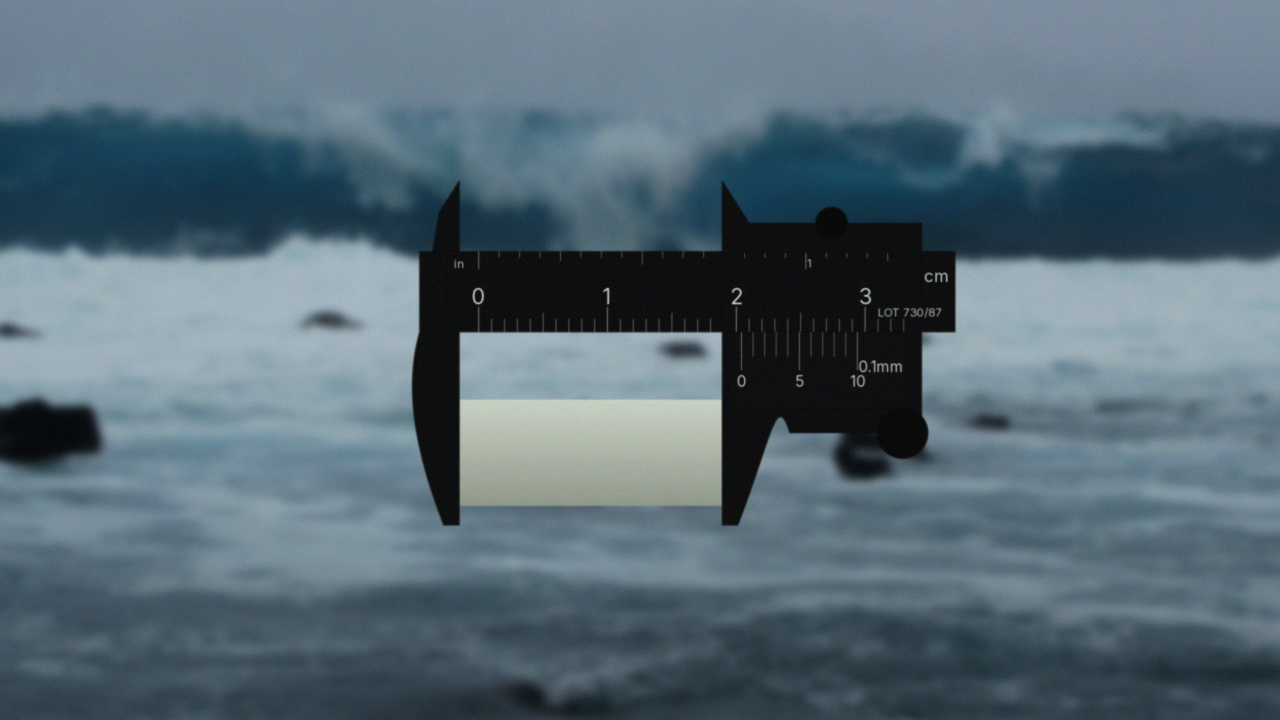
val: 20.4
